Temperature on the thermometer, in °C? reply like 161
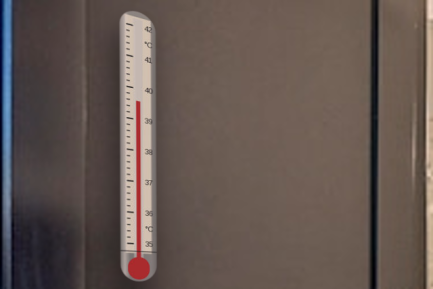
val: 39.6
